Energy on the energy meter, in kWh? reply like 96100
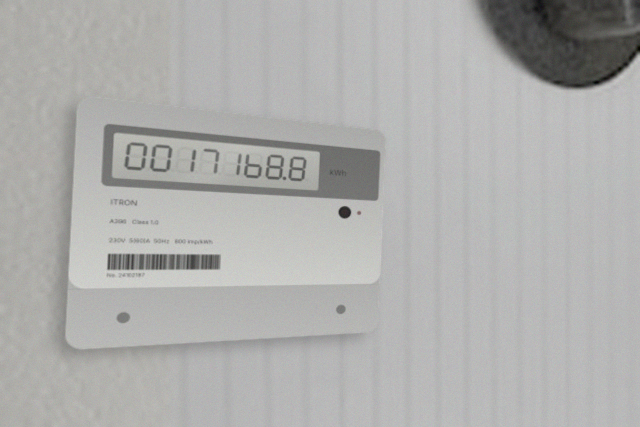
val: 17168.8
